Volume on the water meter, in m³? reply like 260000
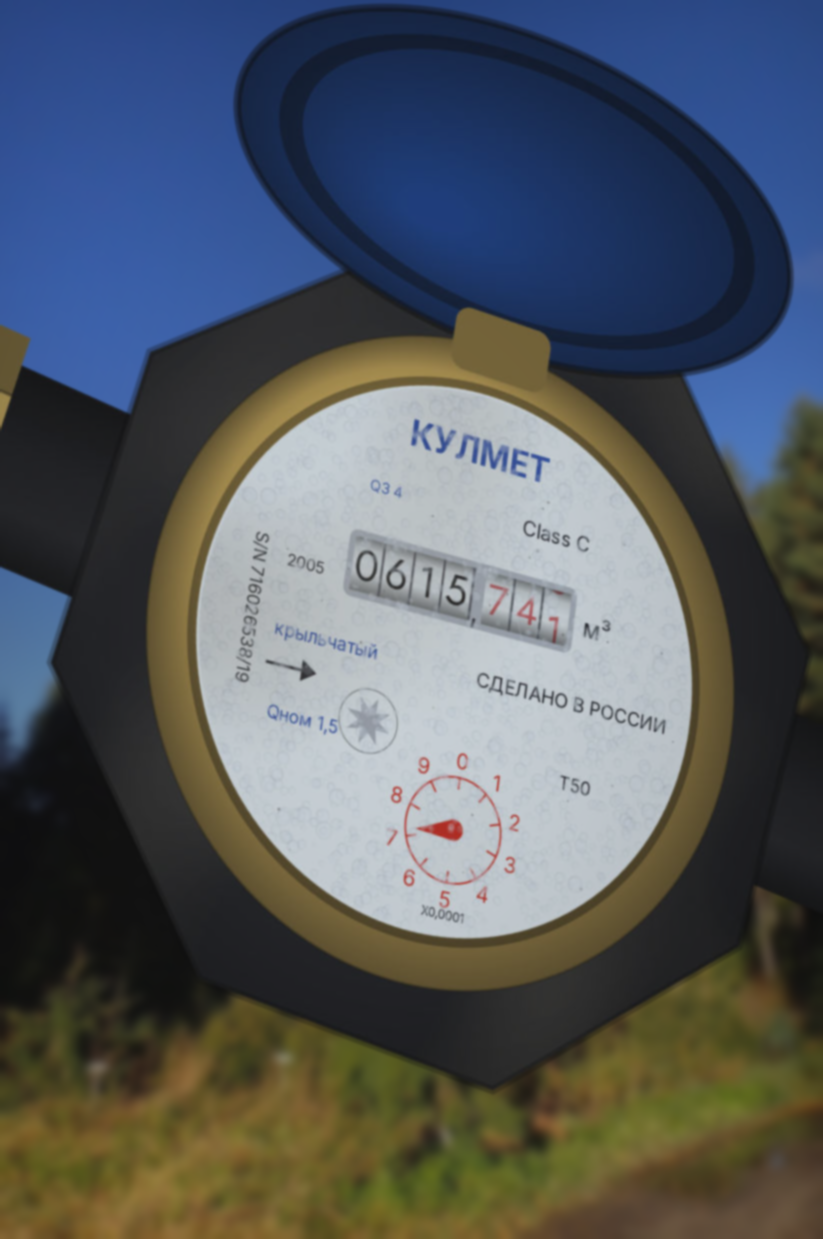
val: 615.7407
